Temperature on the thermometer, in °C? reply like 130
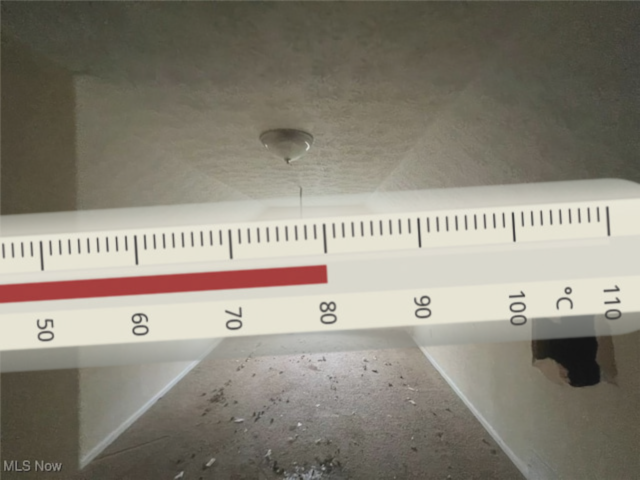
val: 80
